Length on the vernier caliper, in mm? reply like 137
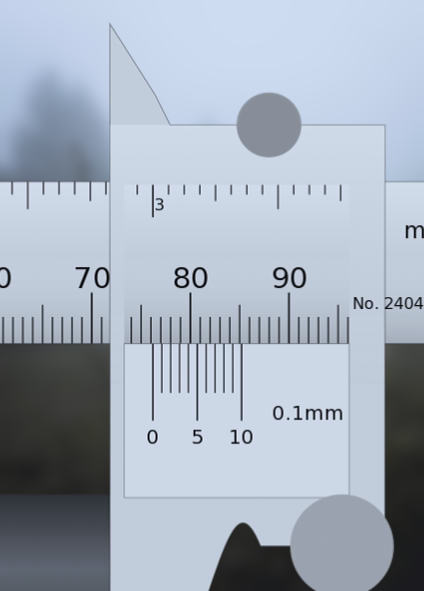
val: 76.2
